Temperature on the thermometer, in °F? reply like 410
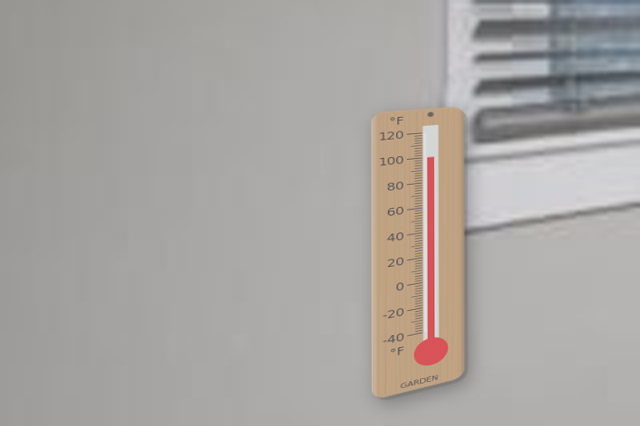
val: 100
